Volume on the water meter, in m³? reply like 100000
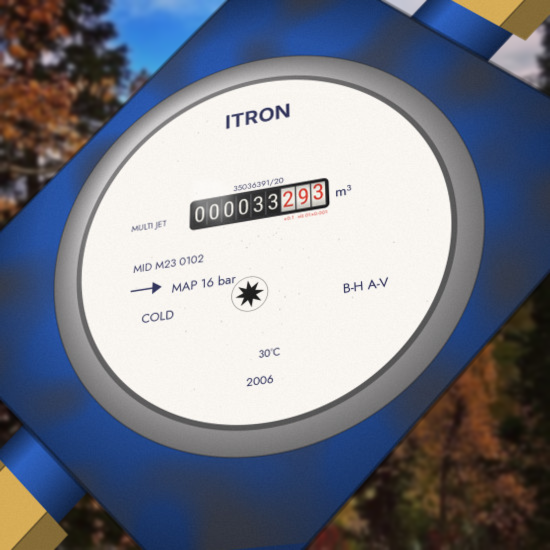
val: 33.293
